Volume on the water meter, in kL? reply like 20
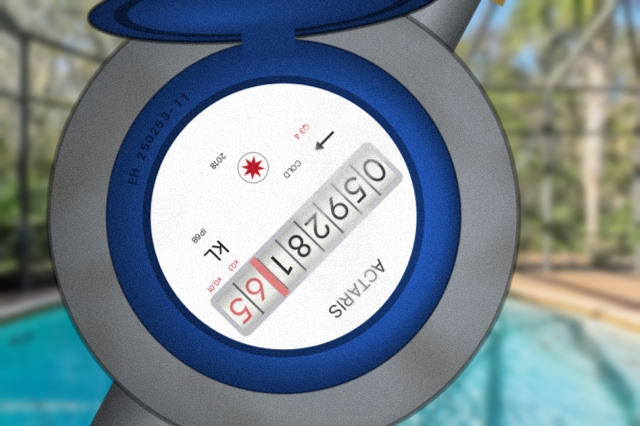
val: 59281.65
